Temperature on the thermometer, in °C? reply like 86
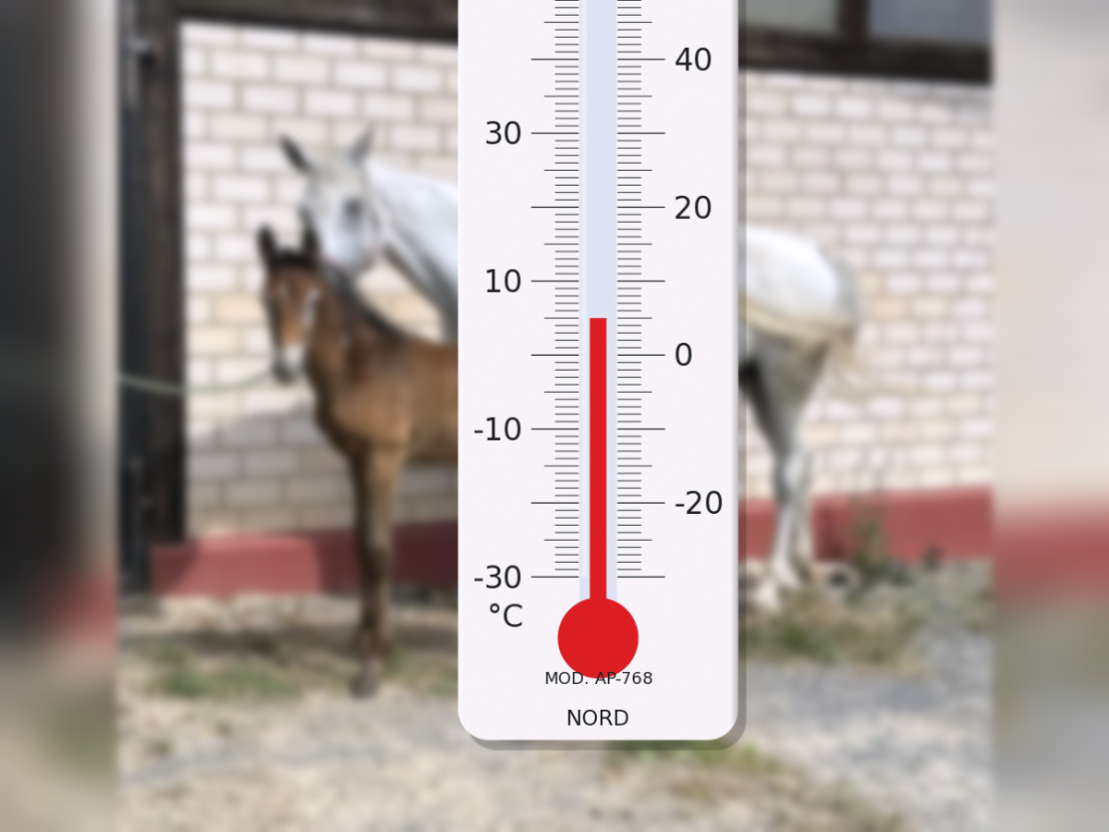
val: 5
